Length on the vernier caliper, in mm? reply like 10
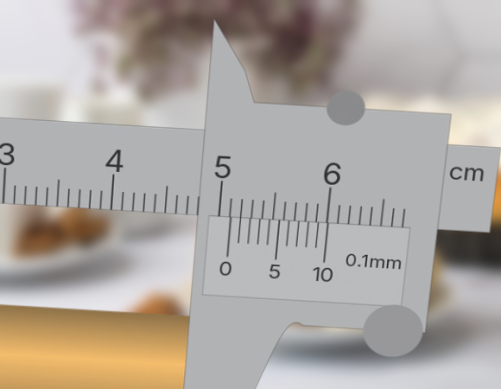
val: 51.1
